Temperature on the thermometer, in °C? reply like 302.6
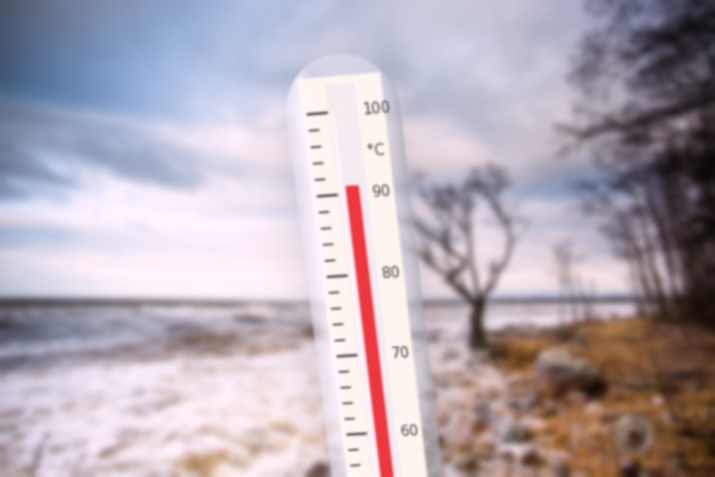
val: 91
